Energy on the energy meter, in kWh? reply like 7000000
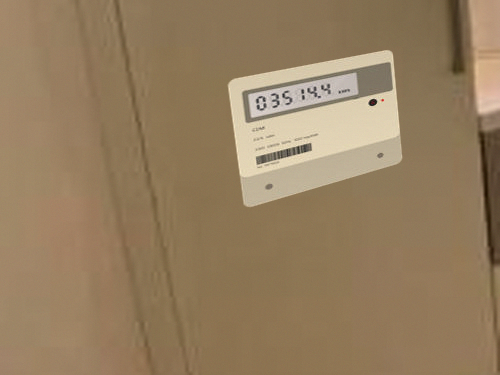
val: 3514.4
